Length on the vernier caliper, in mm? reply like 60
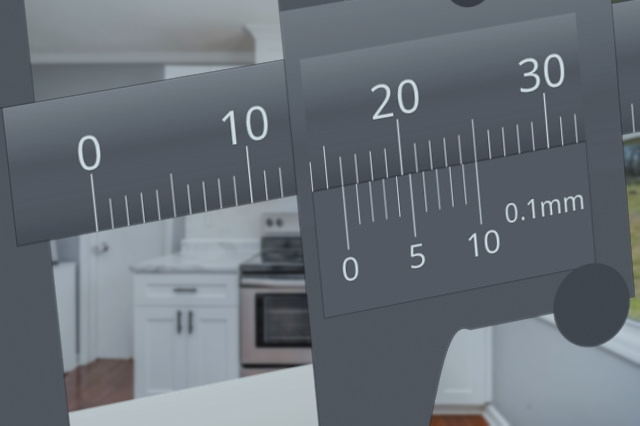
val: 16.0
